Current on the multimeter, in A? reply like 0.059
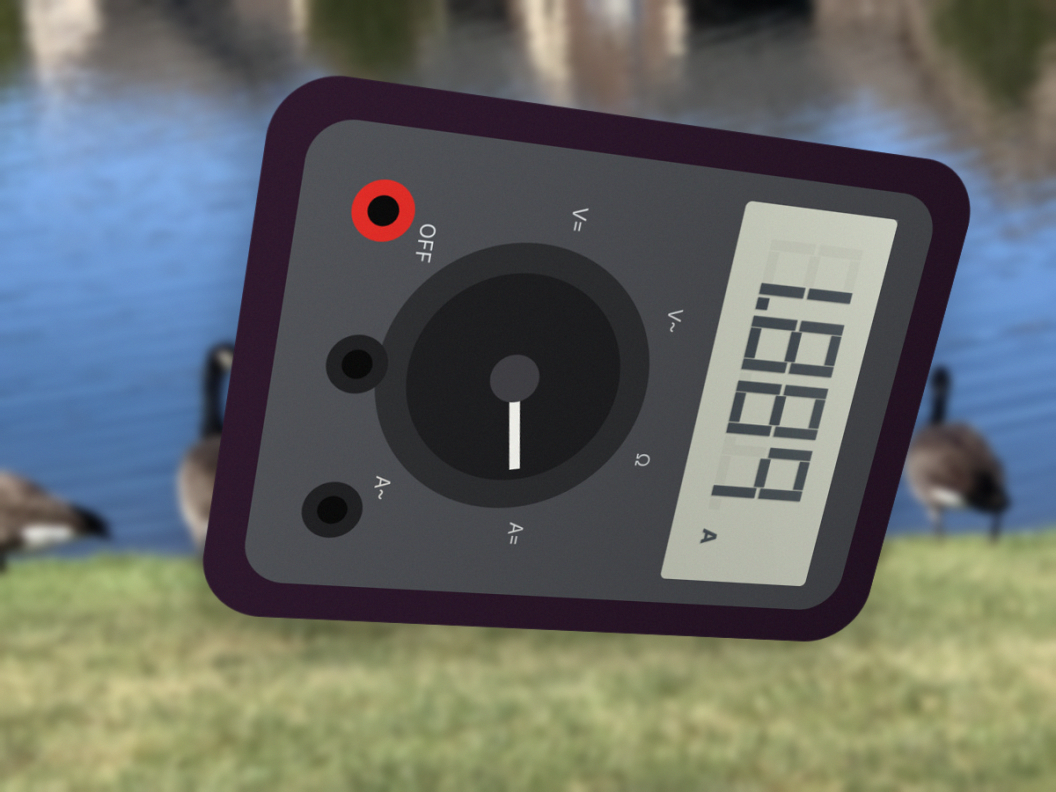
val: 1.889
